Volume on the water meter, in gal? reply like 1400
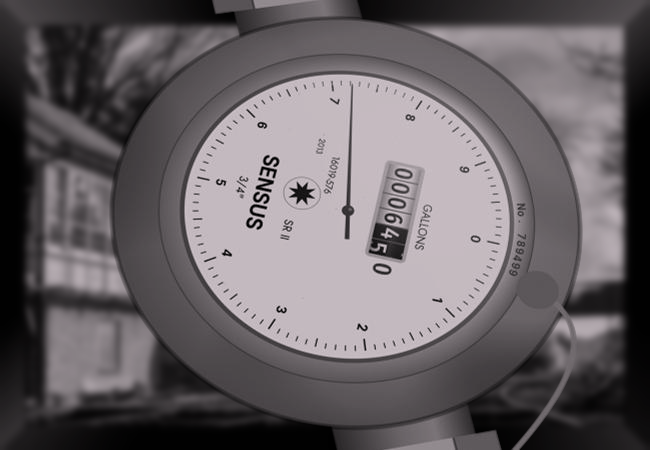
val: 6447.2
